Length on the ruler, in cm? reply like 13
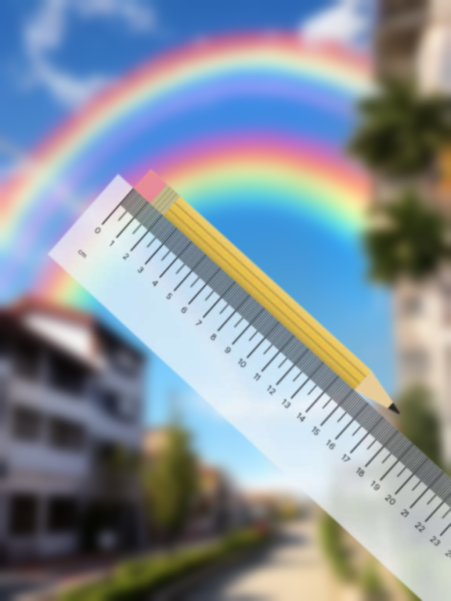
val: 17.5
